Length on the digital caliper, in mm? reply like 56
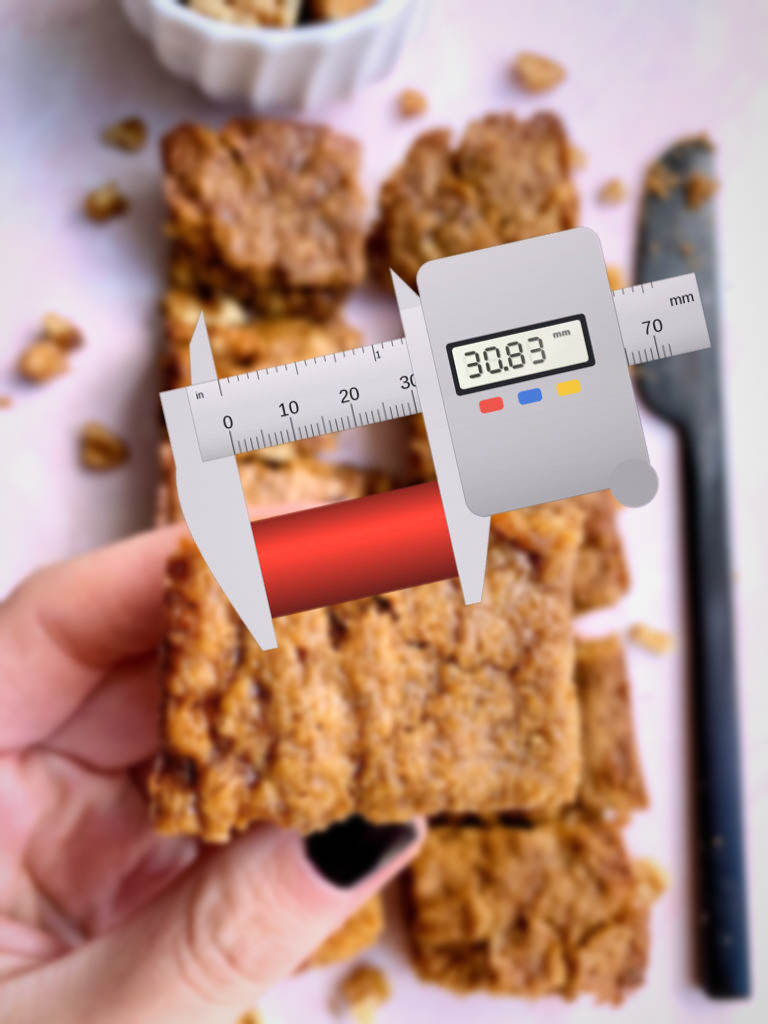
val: 30.83
